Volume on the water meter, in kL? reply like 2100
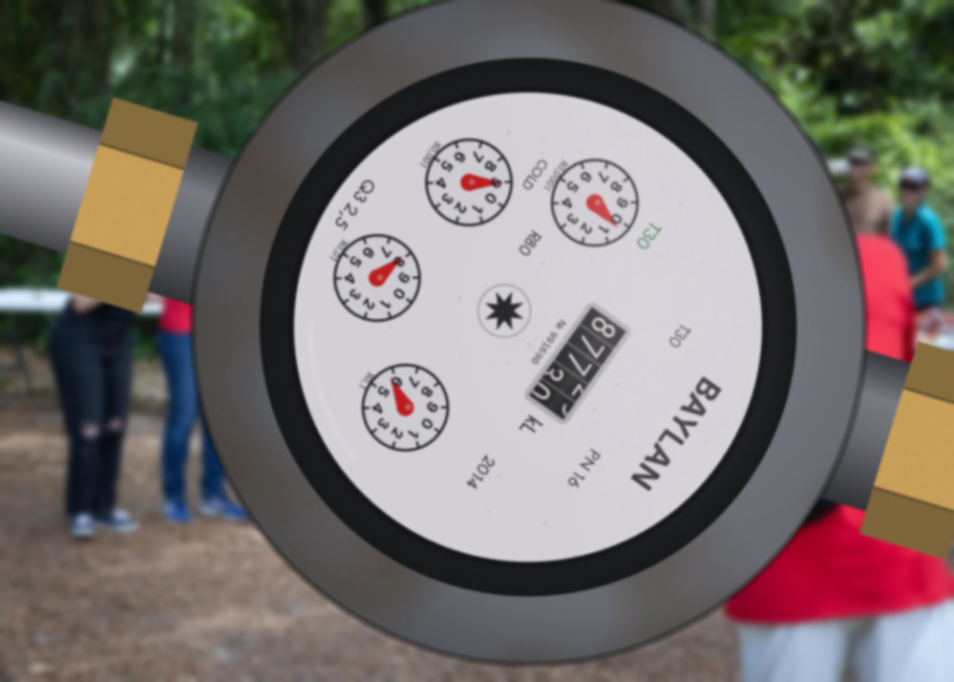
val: 87729.5790
